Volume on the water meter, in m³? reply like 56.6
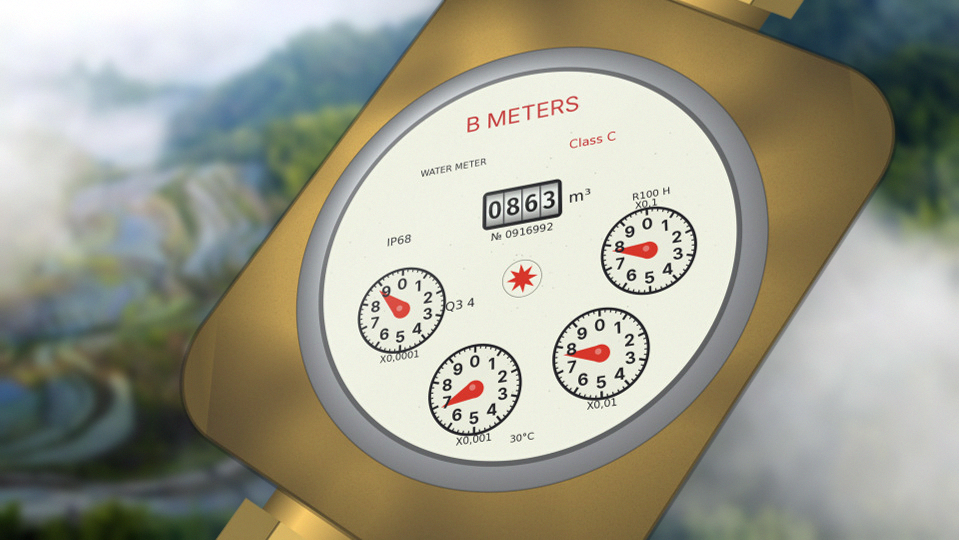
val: 863.7768
